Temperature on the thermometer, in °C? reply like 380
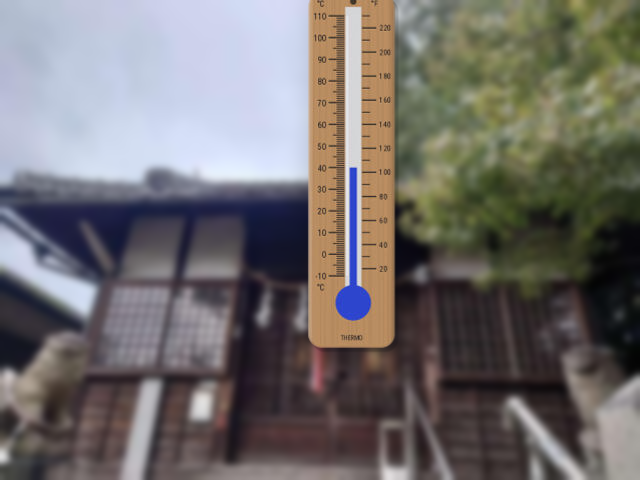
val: 40
